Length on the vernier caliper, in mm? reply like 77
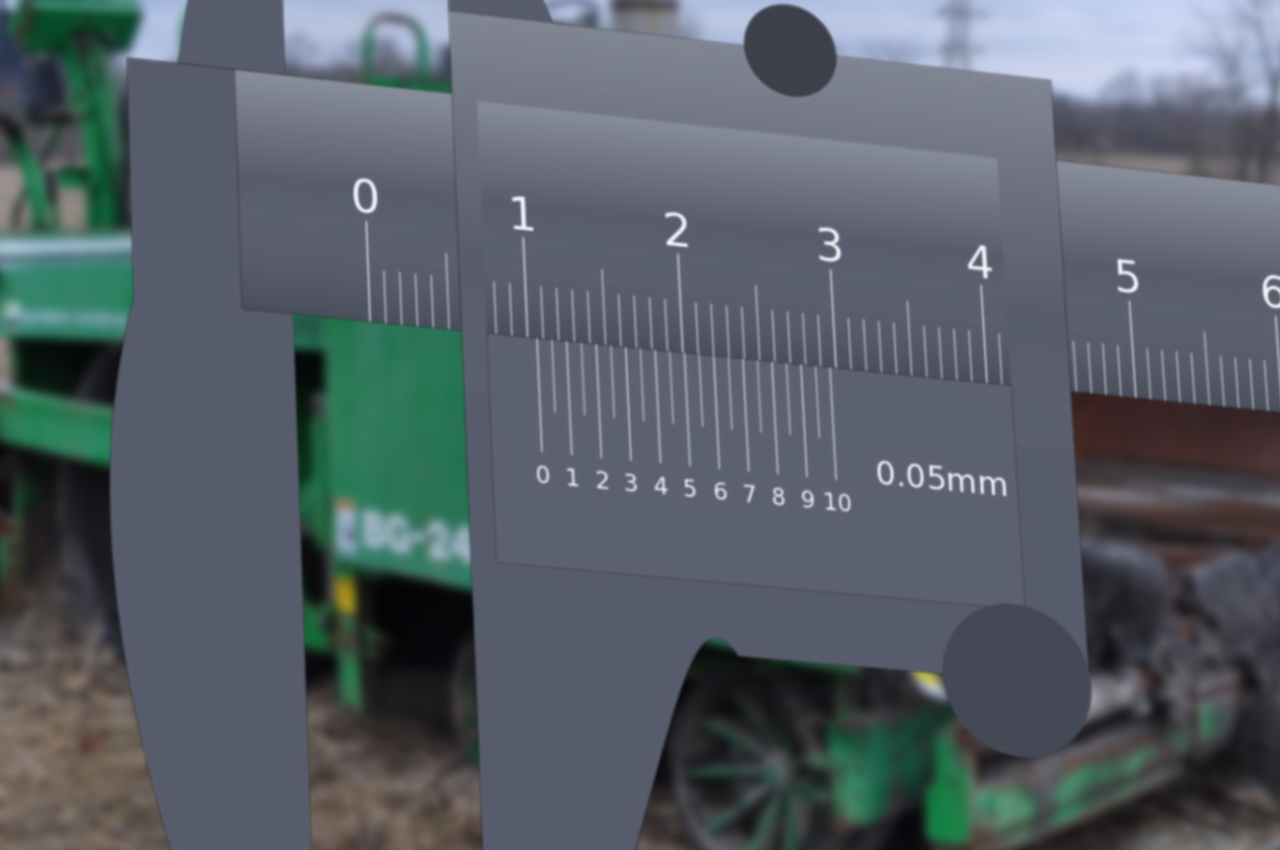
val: 10.6
